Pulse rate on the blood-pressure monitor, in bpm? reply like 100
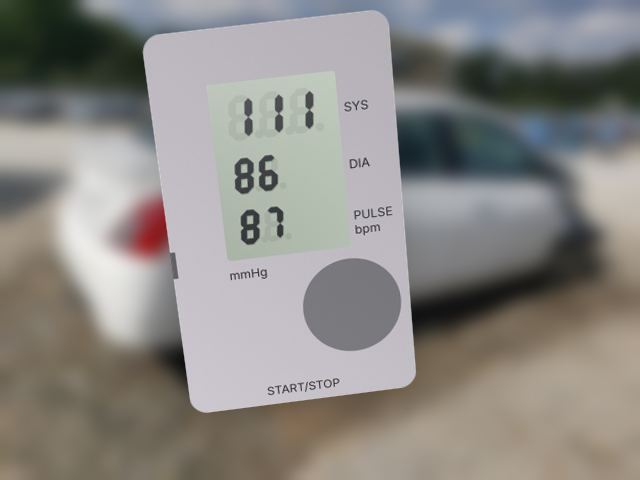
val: 87
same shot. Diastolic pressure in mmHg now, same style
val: 86
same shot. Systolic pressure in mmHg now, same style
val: 111
